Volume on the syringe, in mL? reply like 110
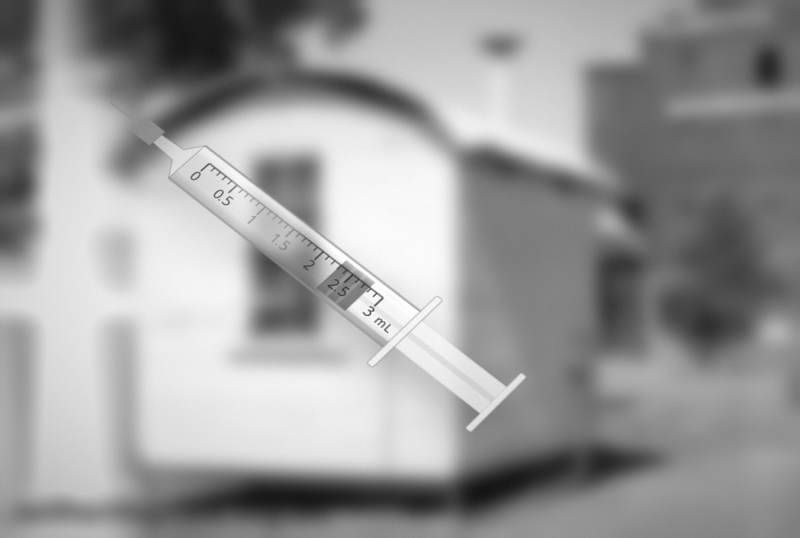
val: 2.3
